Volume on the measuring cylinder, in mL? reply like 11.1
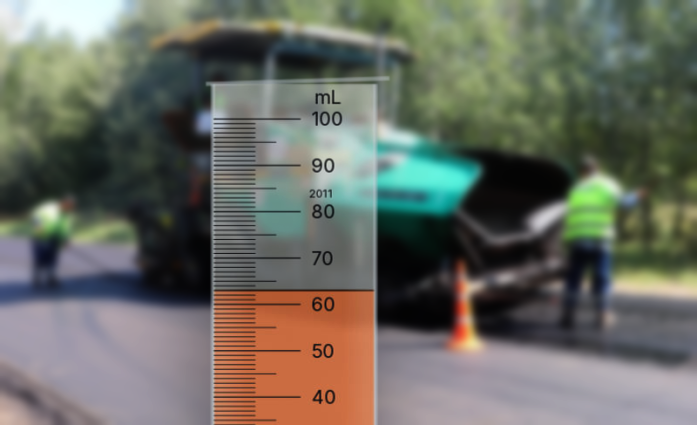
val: 63
